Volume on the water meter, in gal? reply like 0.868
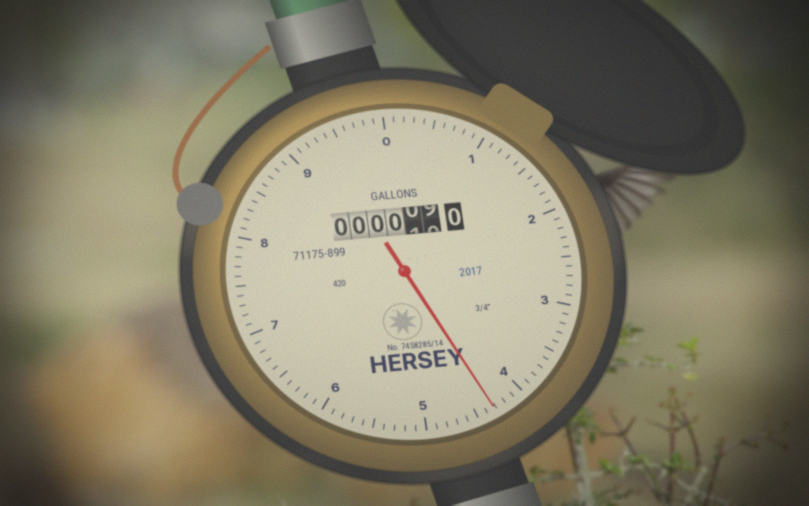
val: 94.3
